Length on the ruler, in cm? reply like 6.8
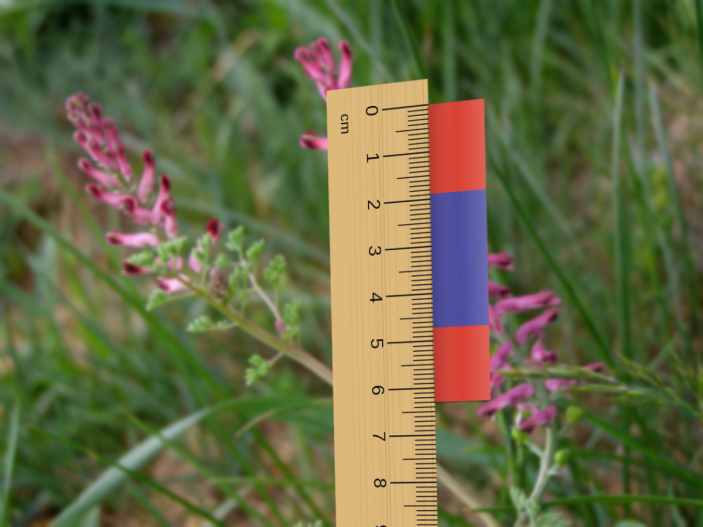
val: 6.3
